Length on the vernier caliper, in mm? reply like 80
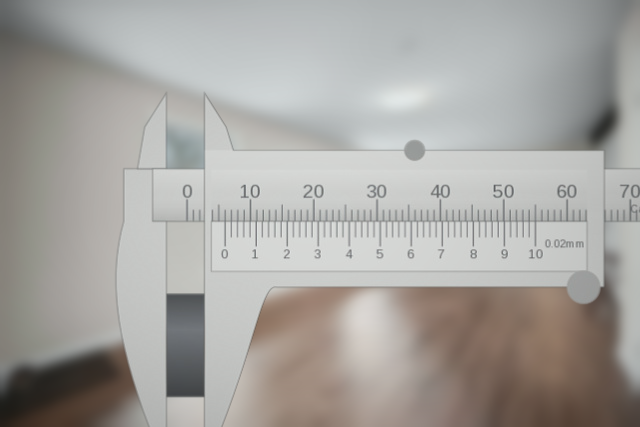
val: 6.0
